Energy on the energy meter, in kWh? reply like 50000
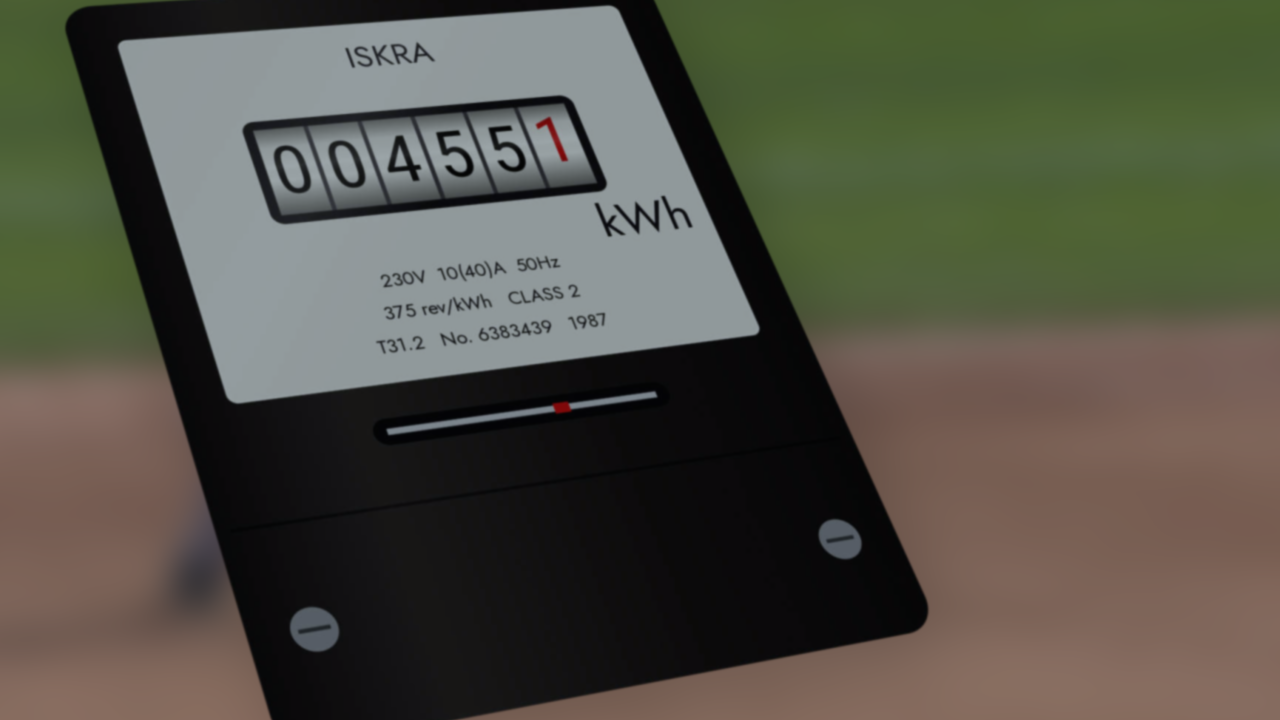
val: 455.1
